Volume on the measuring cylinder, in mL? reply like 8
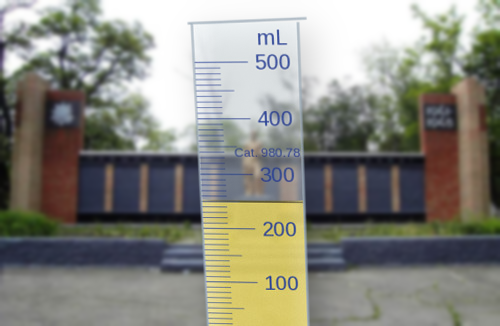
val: 250
